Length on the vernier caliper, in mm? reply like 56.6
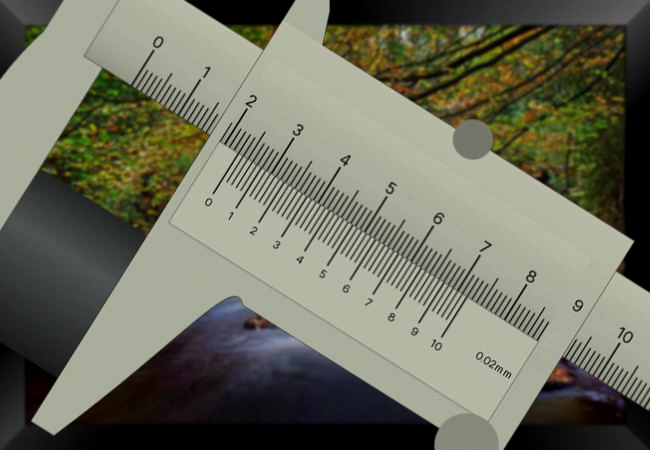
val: 23.0
